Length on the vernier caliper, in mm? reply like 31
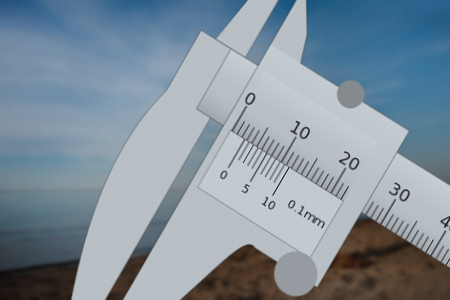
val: 2.6
